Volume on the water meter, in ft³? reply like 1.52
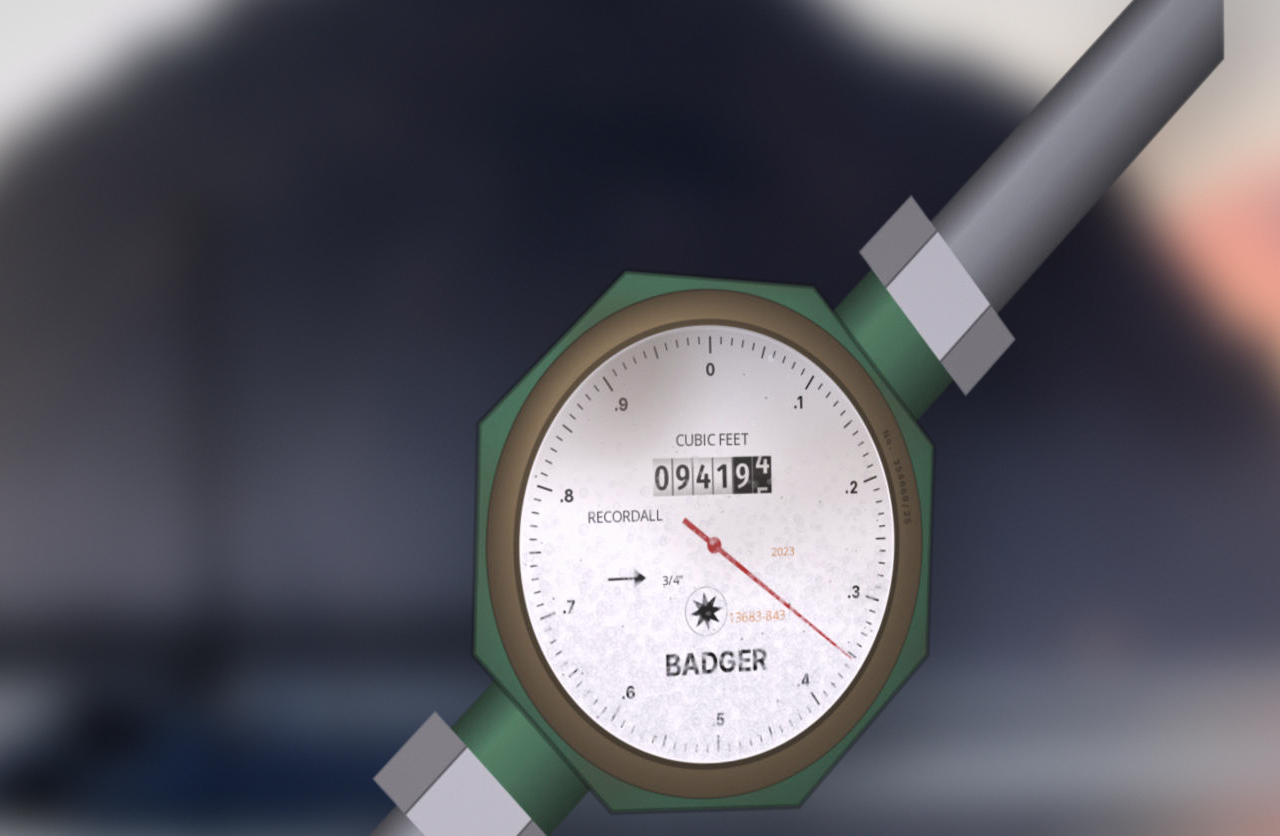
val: 94194.35
